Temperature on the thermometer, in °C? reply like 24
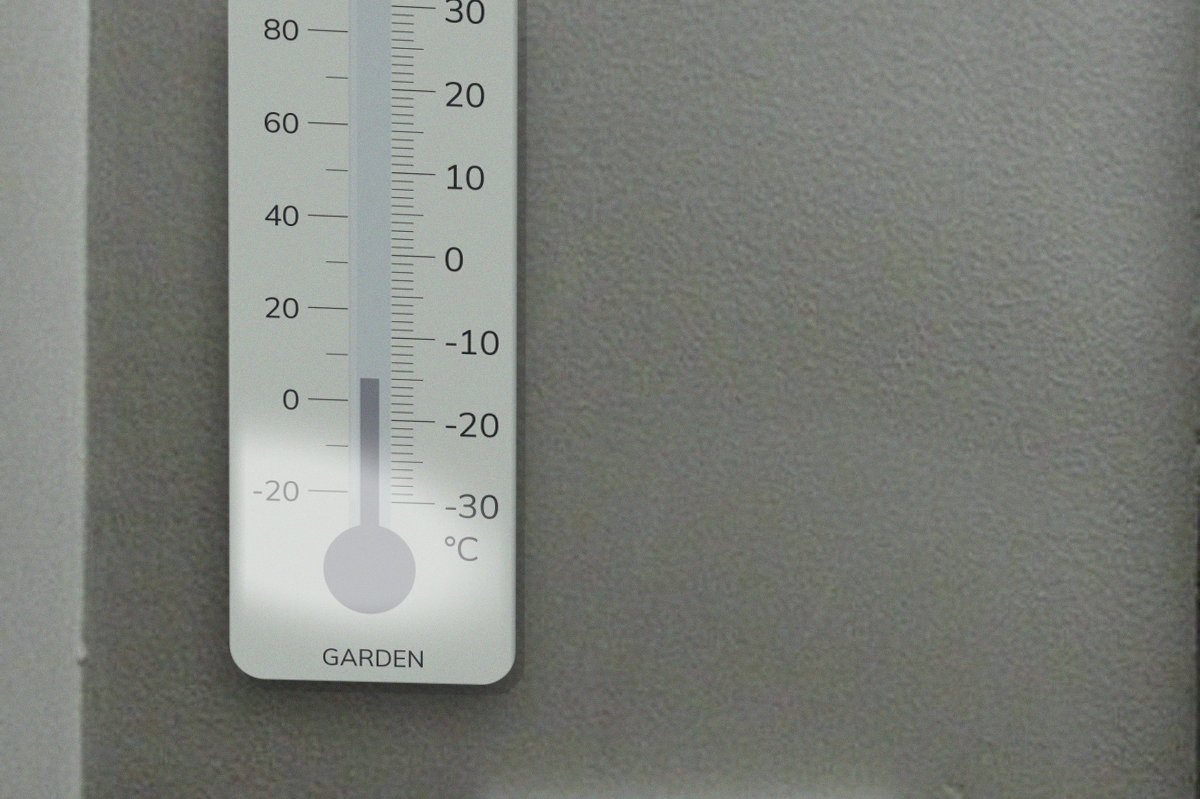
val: -15
